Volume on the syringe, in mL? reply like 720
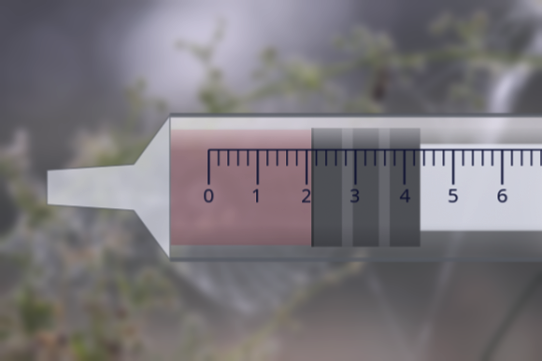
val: 2.1
